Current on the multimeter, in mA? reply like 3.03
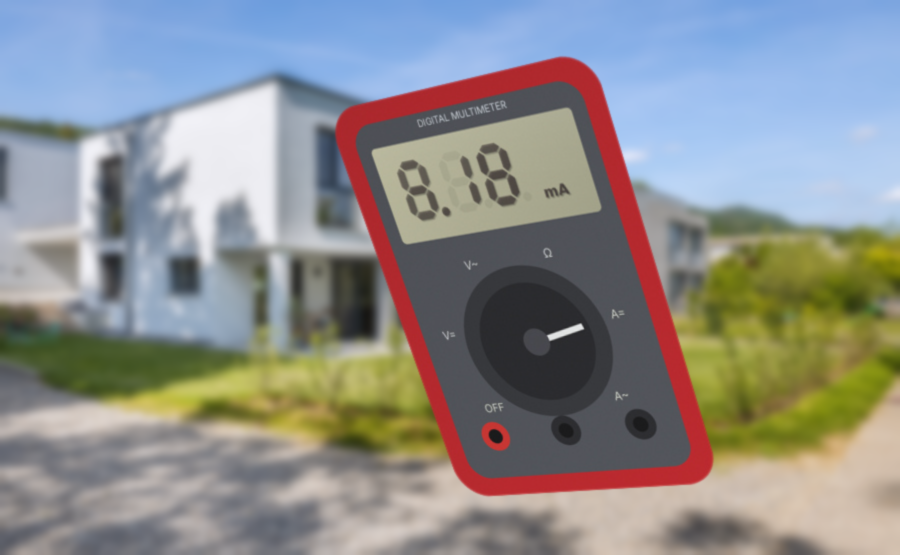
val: 8.18
